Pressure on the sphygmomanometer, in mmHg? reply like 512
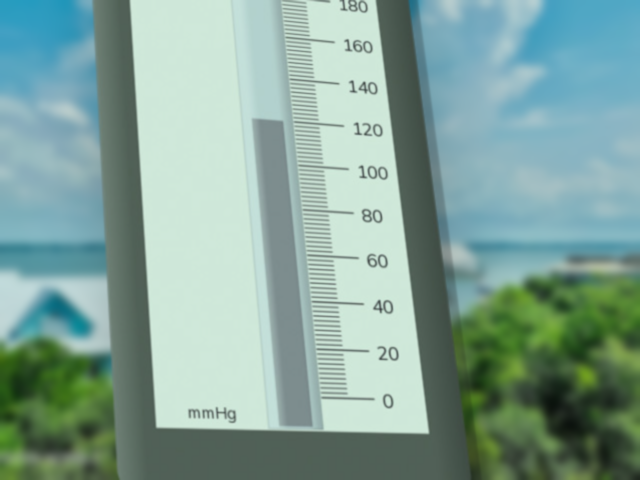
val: 120
